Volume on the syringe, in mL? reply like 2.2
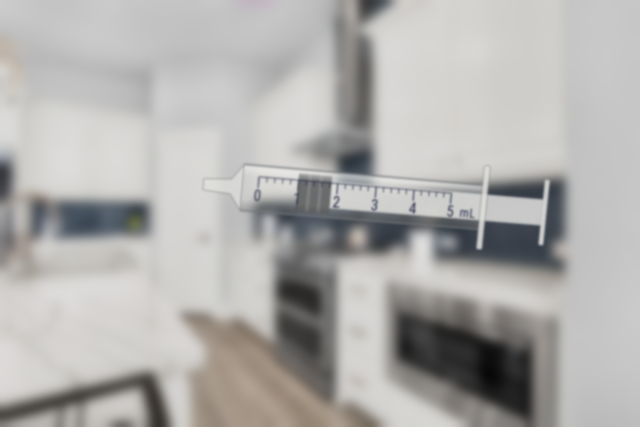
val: 1
